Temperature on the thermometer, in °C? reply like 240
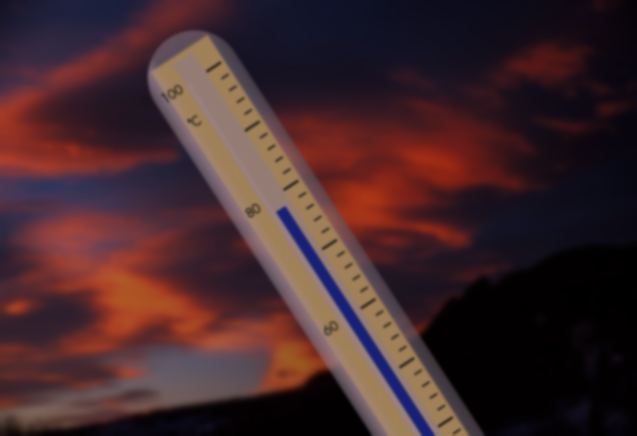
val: 78
